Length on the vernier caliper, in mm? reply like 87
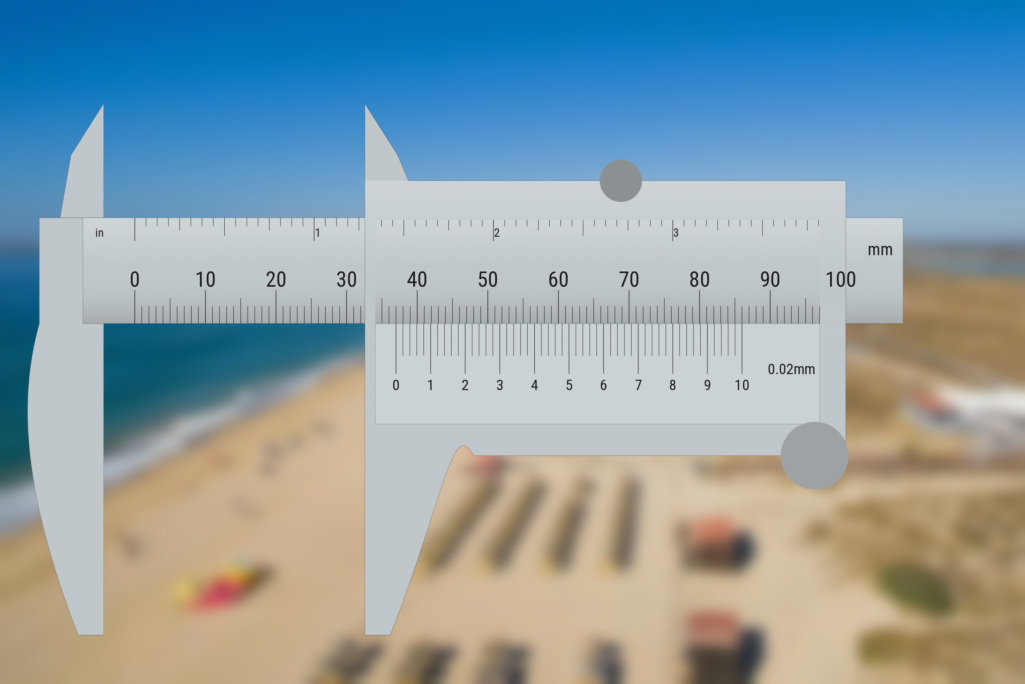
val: 37.0
